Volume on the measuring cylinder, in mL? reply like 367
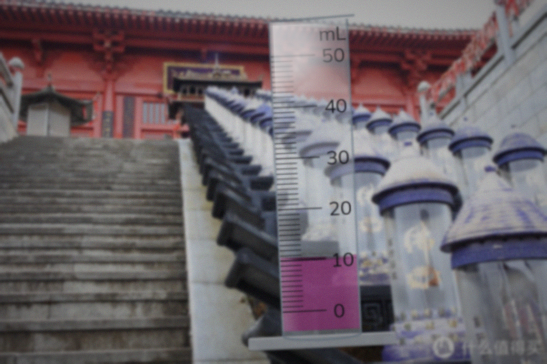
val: 10
